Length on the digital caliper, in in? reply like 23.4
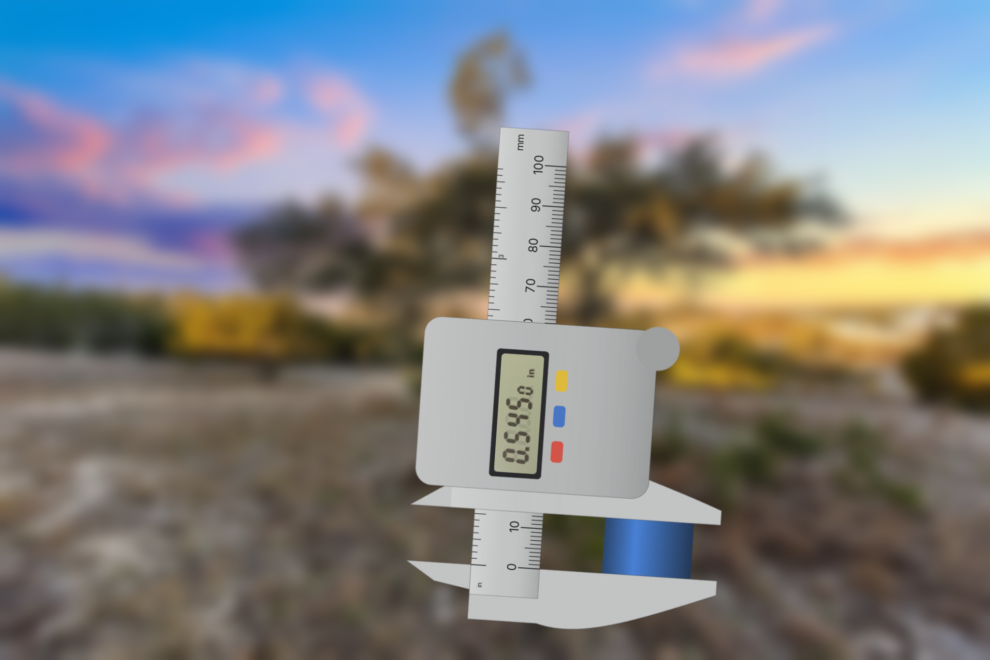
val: 0.5450
